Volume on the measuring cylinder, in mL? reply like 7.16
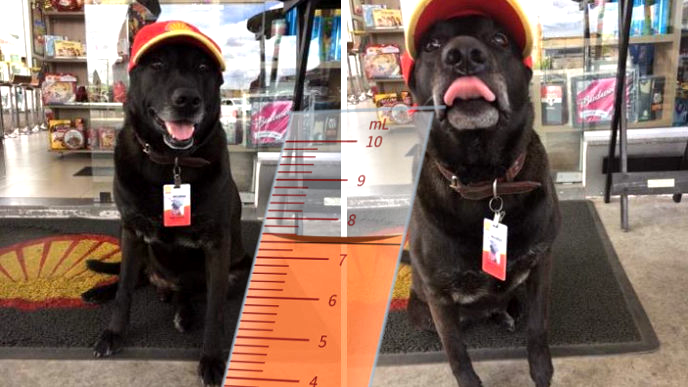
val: 7.4
